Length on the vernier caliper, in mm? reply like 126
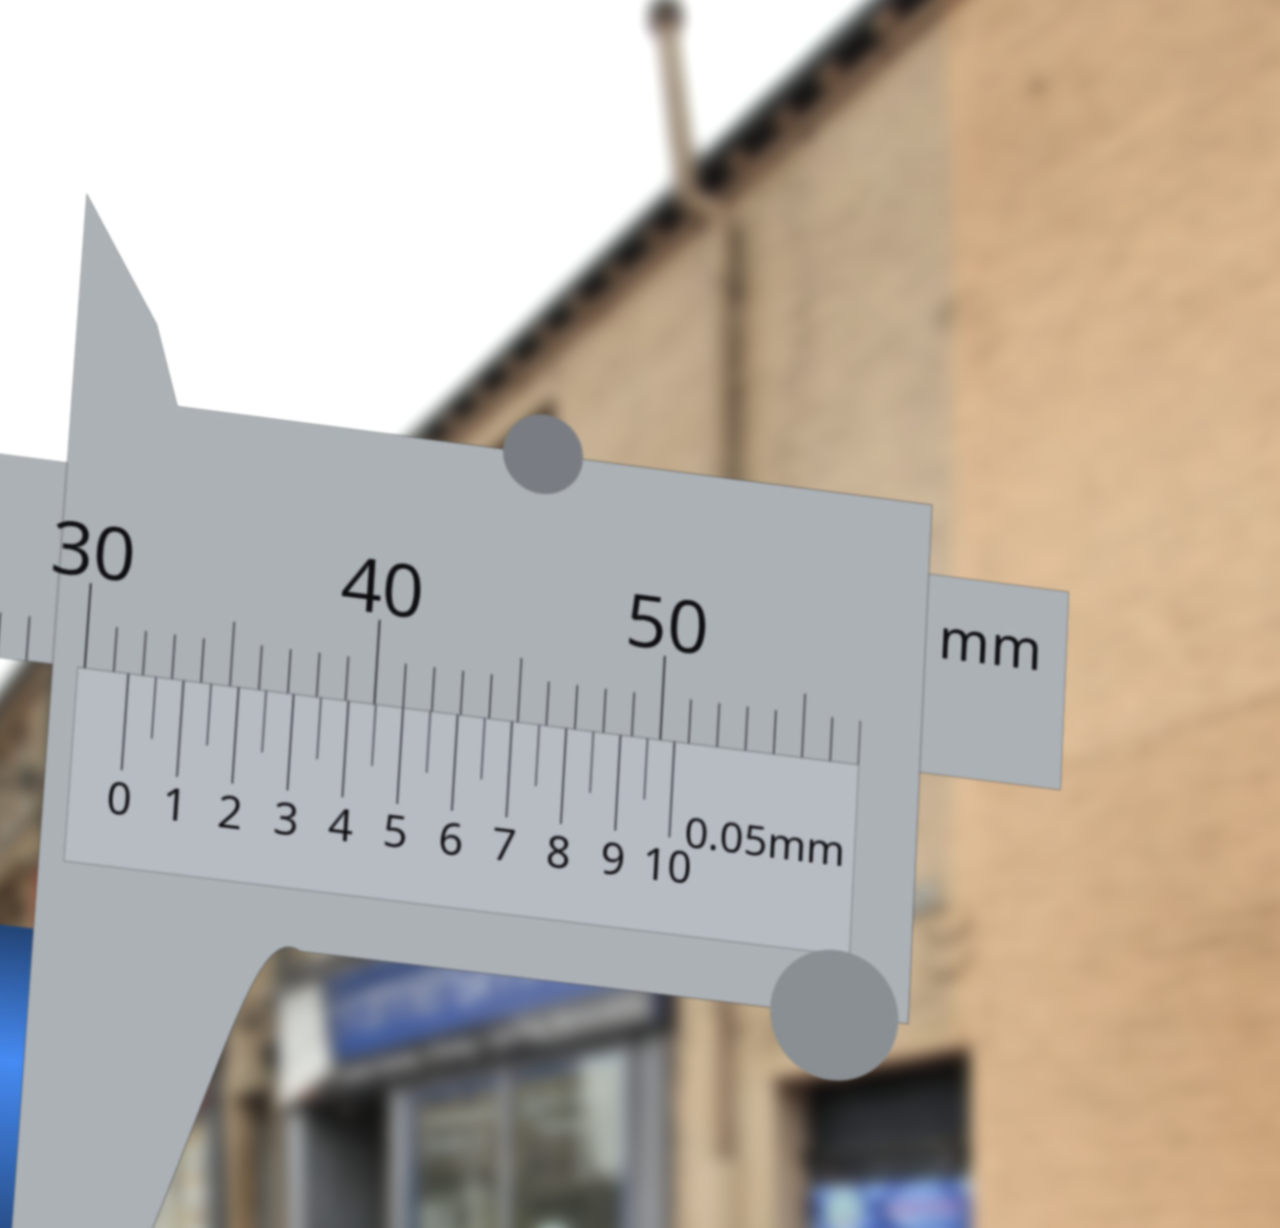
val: 31.5
